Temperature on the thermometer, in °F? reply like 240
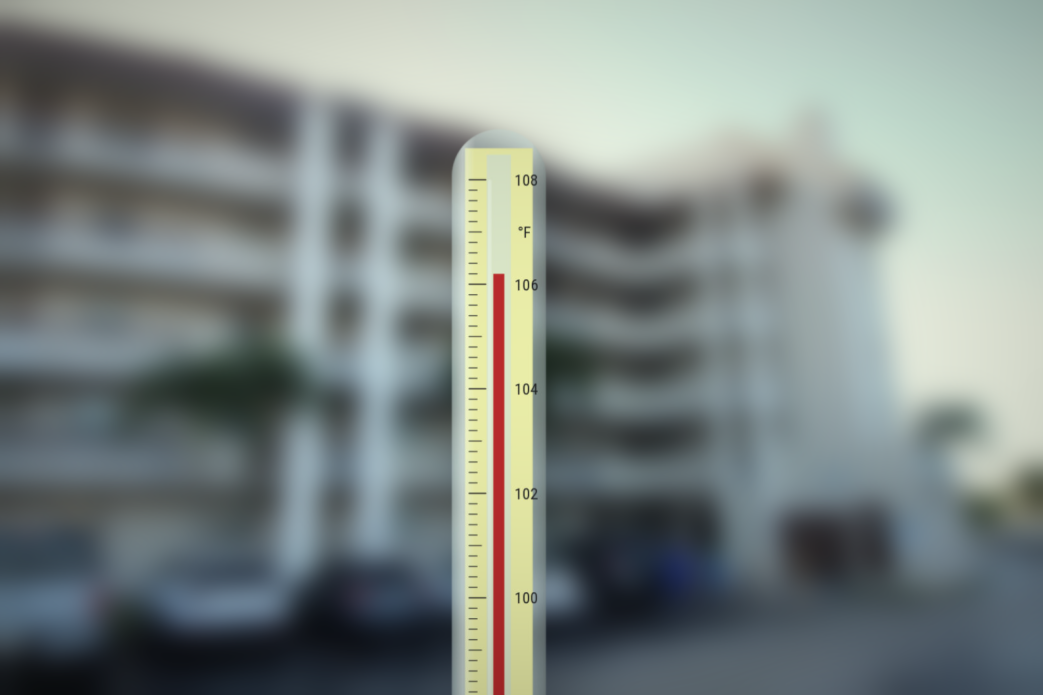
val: 106.2
